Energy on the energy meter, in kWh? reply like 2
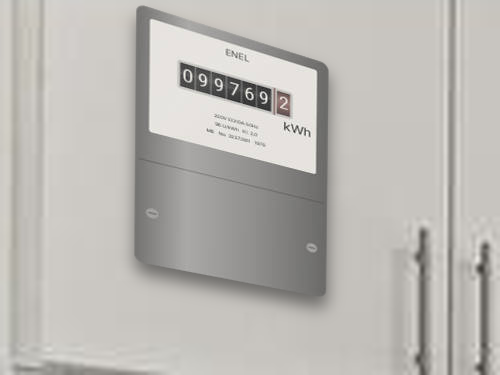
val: 99769.2
